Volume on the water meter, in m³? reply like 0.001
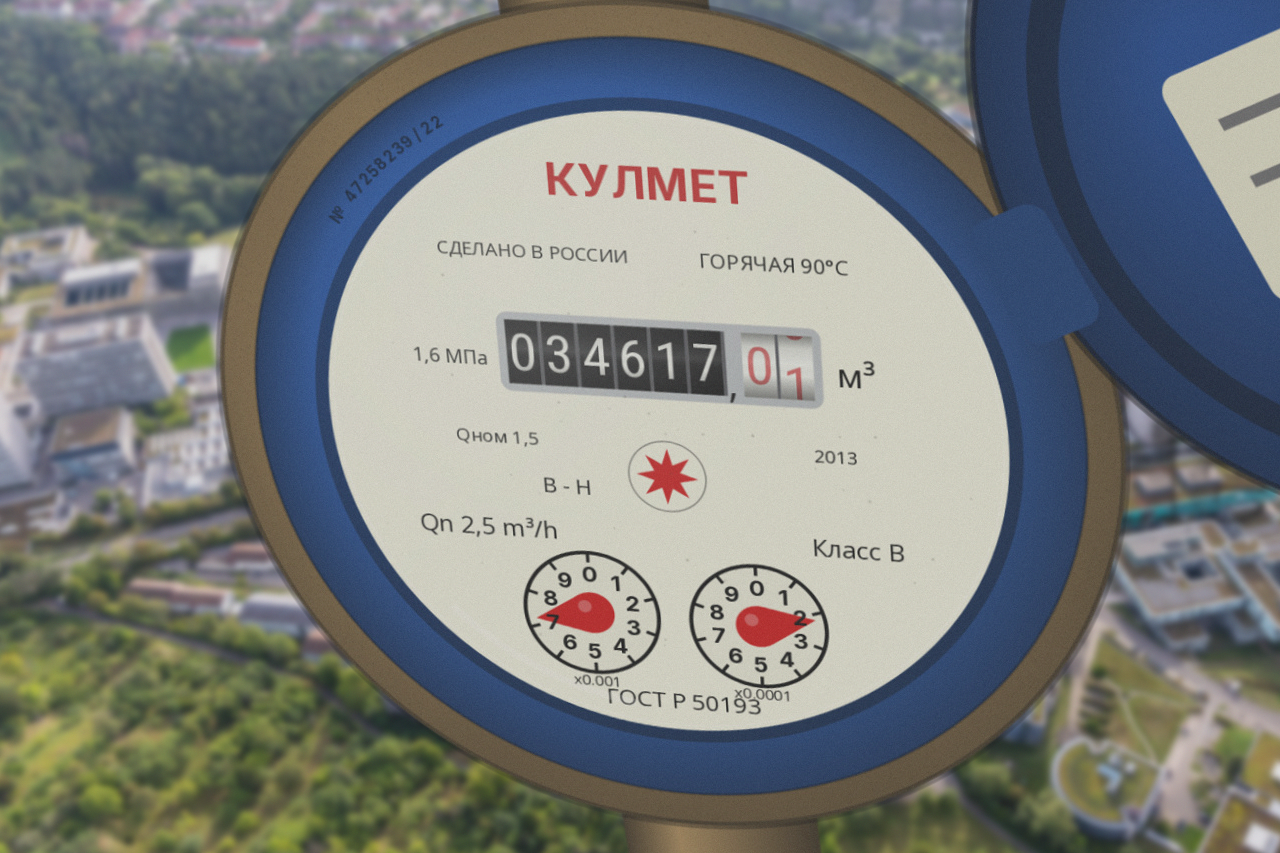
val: 34617.0072
